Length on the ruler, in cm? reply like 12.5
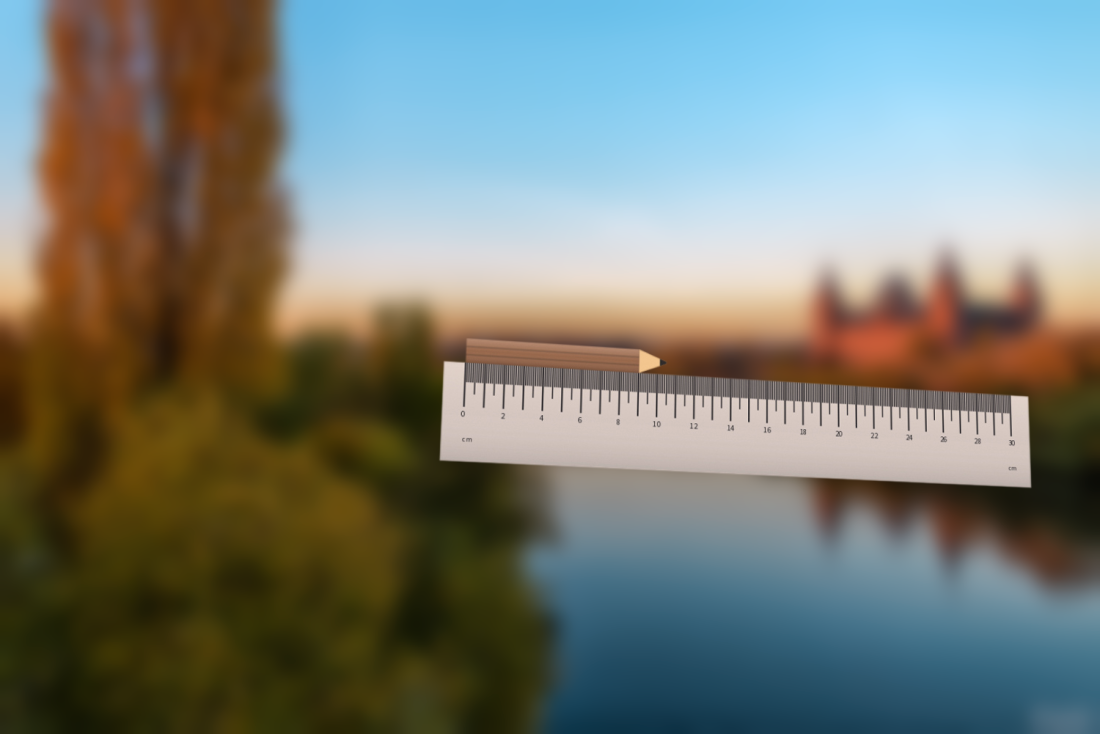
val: 10.5
